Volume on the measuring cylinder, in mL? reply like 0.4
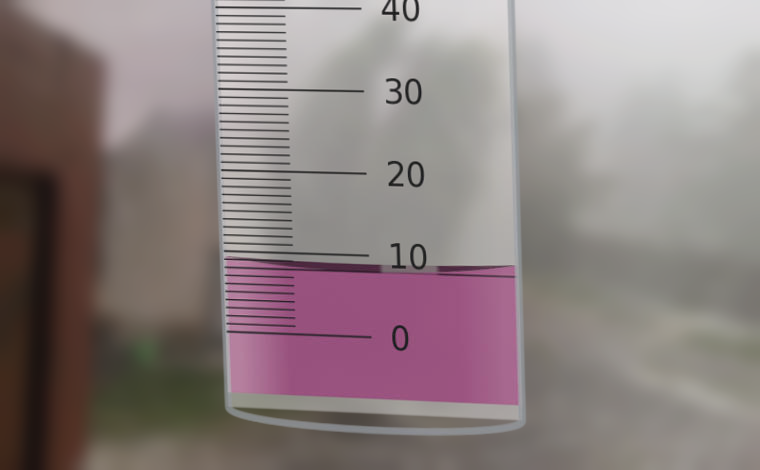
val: 8
